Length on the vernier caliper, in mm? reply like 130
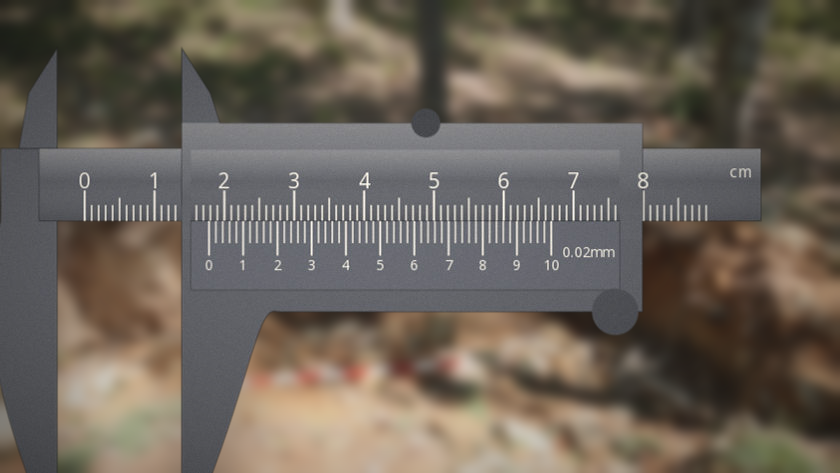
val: 17.8
